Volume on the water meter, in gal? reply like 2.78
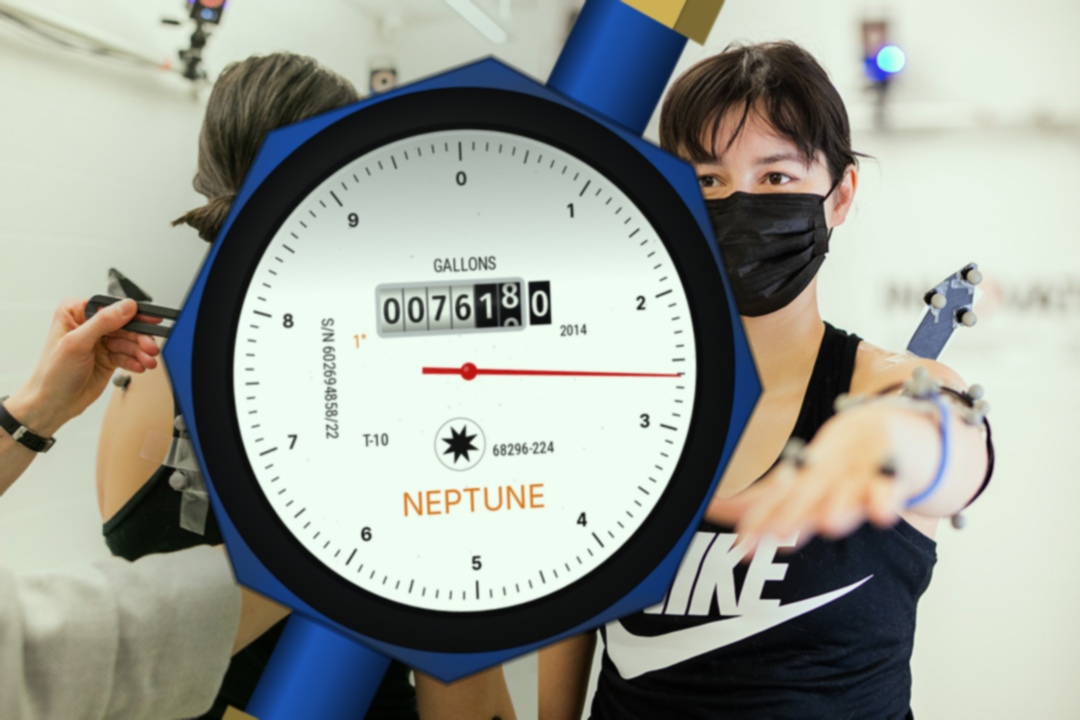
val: 76182.6
